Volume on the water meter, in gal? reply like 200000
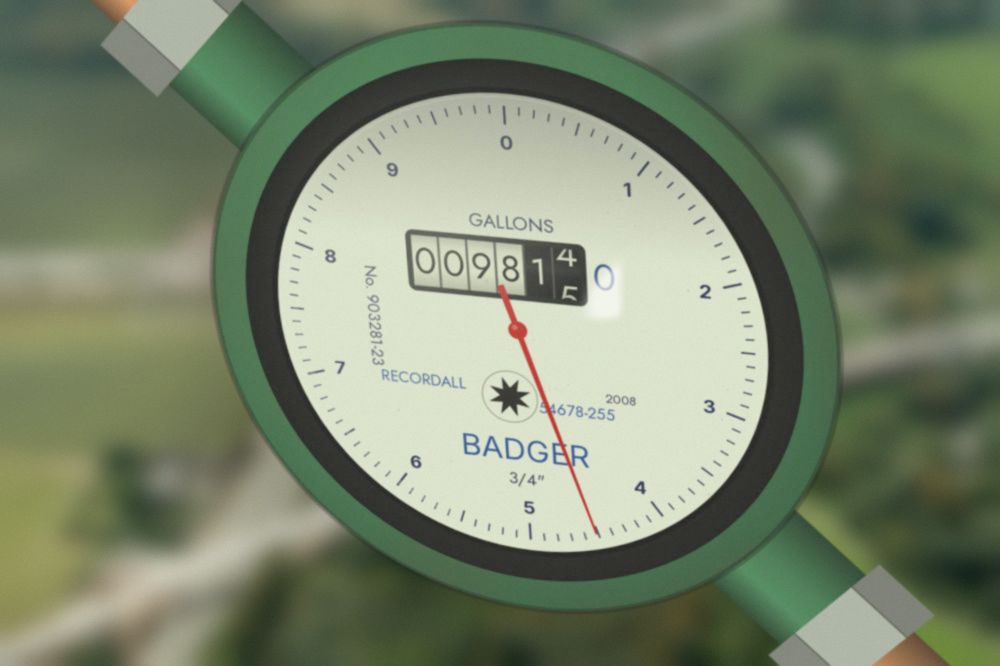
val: 98144.5
